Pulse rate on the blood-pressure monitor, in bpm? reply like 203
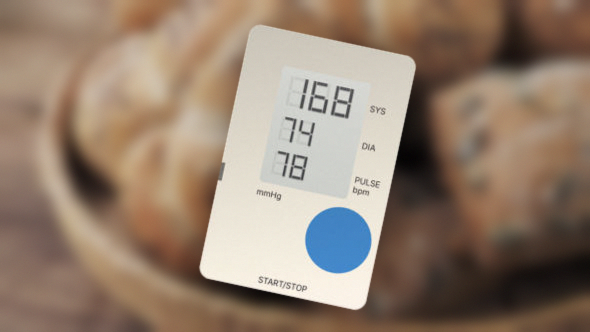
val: 78
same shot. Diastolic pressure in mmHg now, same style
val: 74
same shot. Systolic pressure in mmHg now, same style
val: 168
